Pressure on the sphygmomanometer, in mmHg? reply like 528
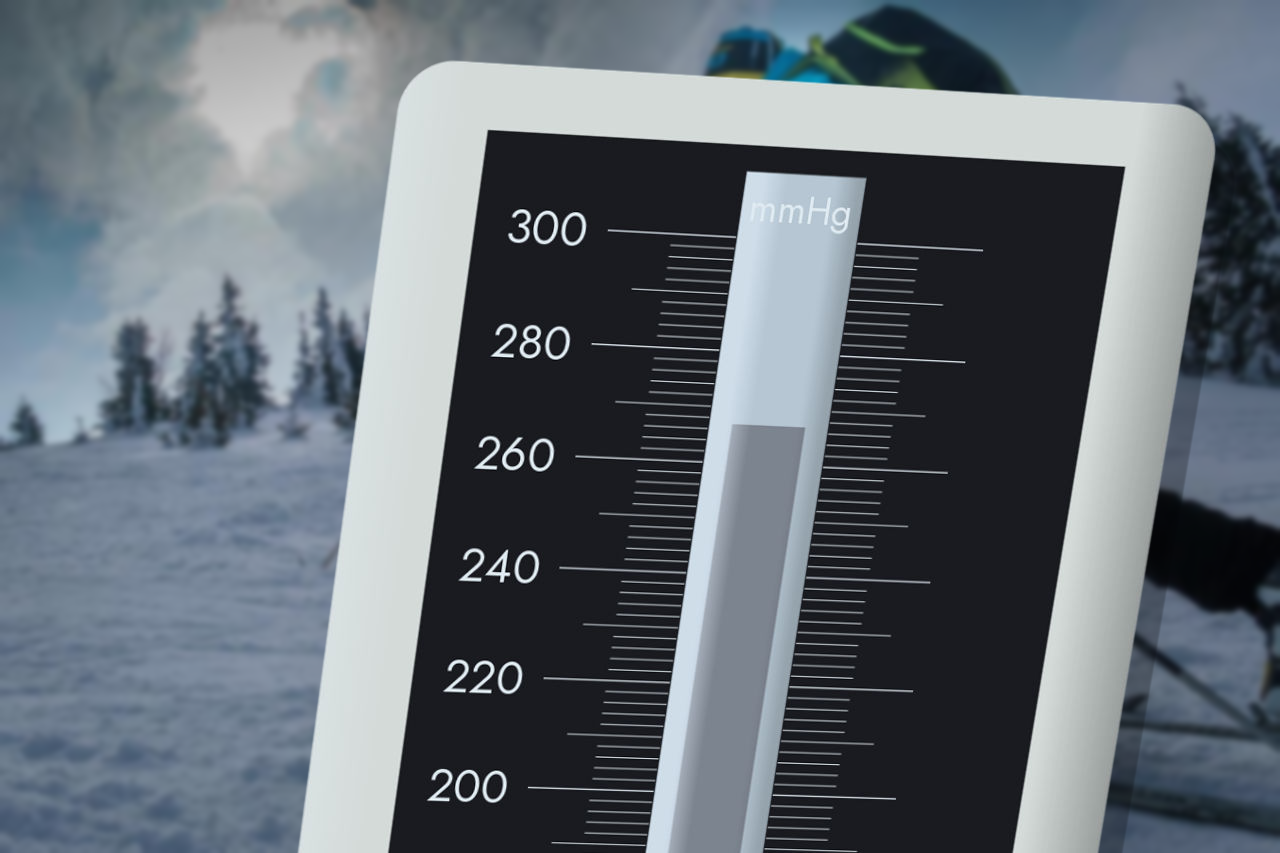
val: 267
